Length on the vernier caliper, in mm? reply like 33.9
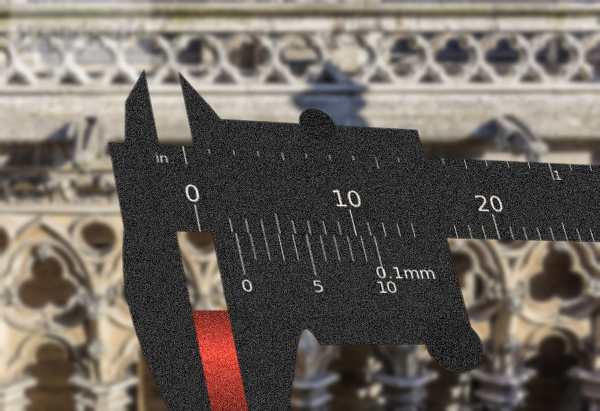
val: 2.2
